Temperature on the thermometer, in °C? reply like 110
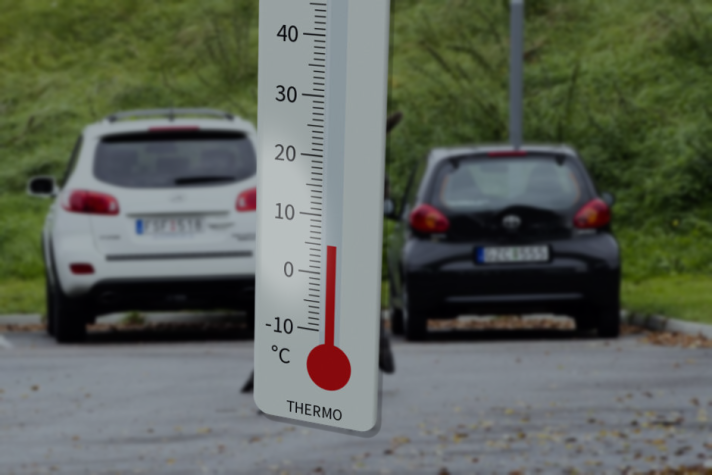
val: 5
